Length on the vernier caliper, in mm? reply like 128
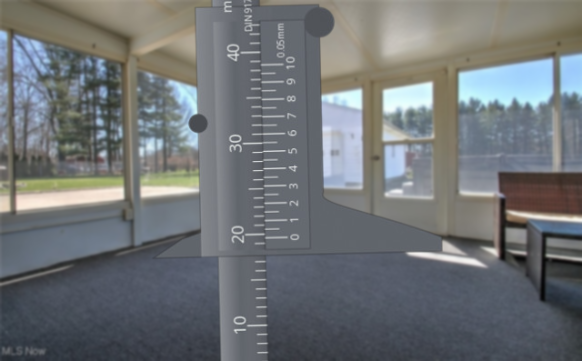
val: 19.6
